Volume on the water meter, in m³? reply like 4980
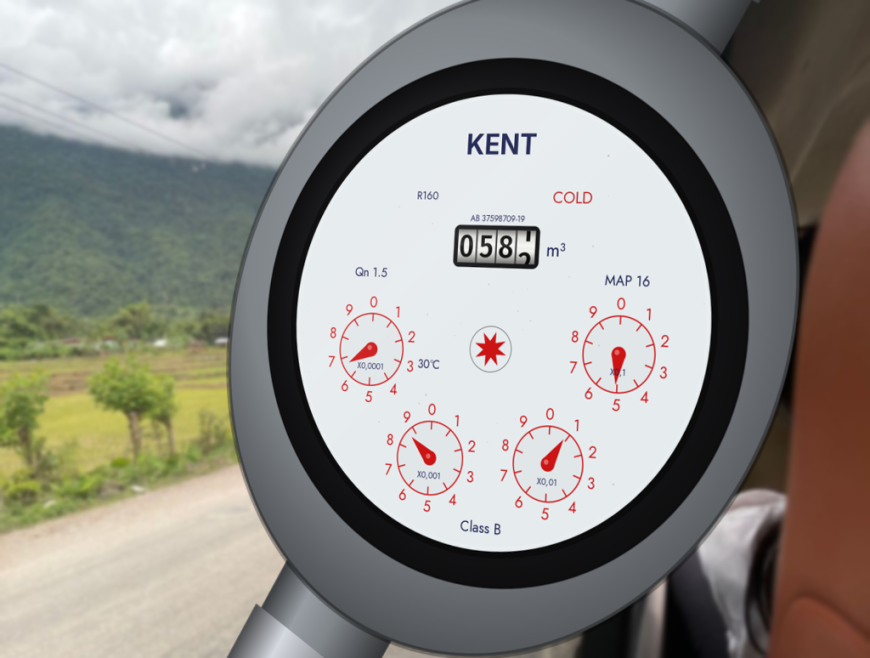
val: 581.5086
